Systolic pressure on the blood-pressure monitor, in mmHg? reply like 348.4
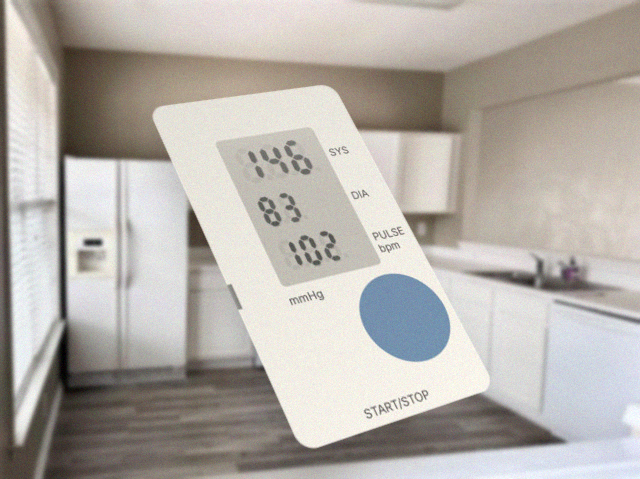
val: 146
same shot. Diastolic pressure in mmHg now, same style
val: 83
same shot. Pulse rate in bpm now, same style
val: 102
